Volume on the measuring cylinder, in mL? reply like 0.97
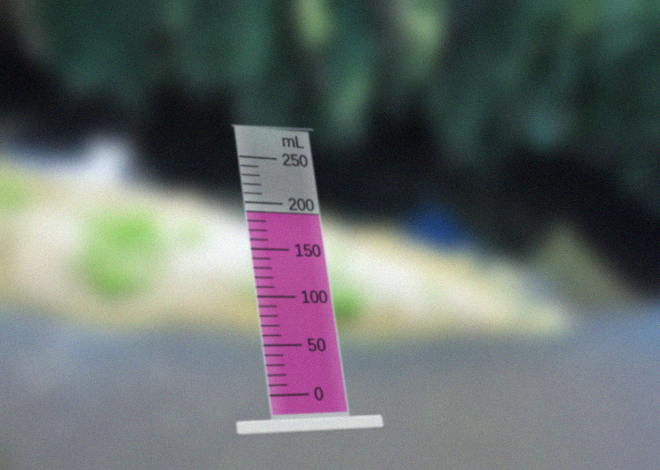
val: 190
